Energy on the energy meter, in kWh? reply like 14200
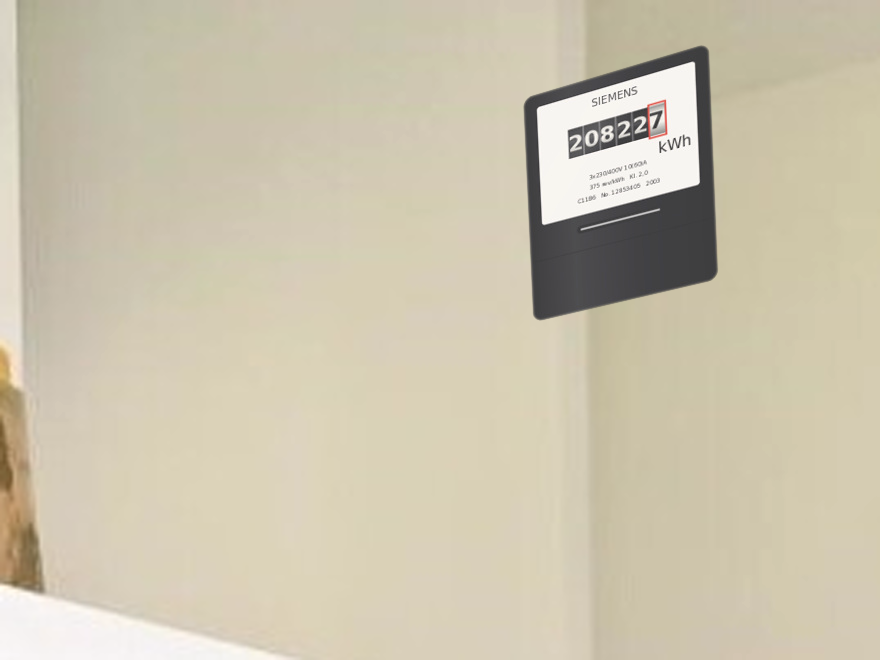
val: 20822.7
